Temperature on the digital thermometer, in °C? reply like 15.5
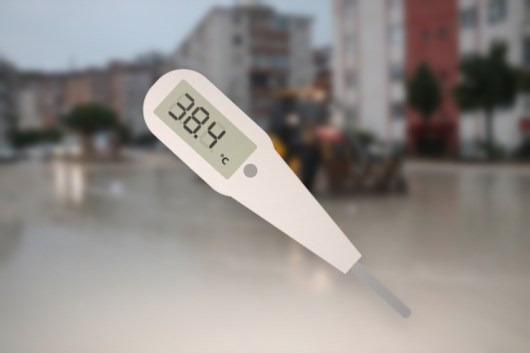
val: 38.4
